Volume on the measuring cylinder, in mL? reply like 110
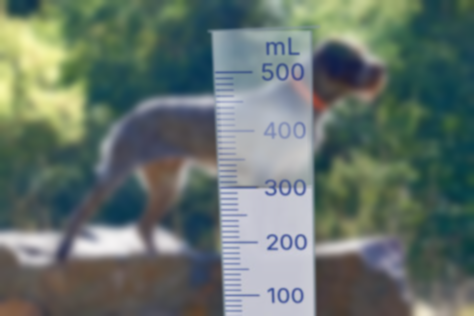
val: 300
